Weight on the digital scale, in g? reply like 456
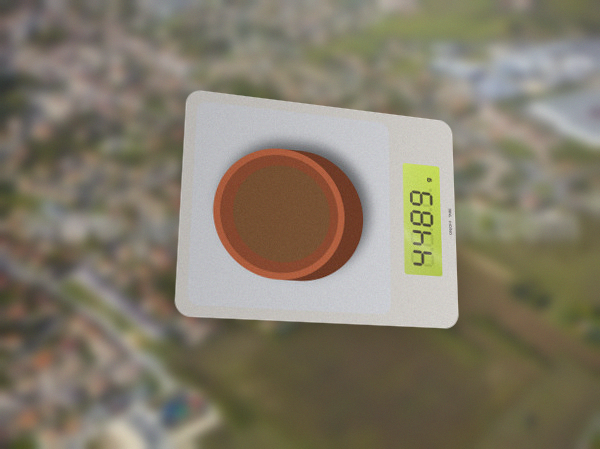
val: 4489
